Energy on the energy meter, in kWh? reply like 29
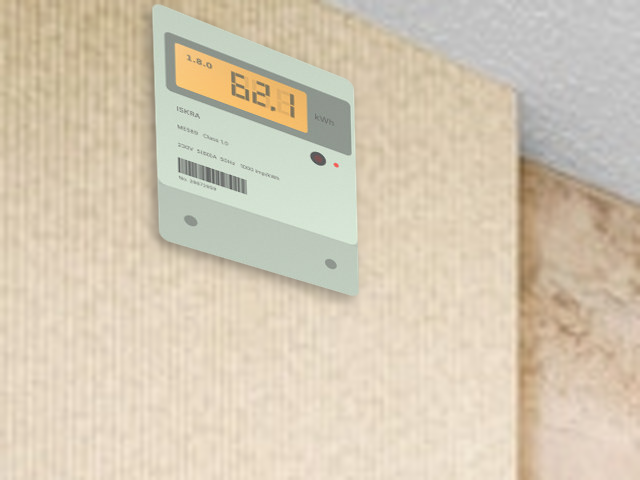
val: 62.1
